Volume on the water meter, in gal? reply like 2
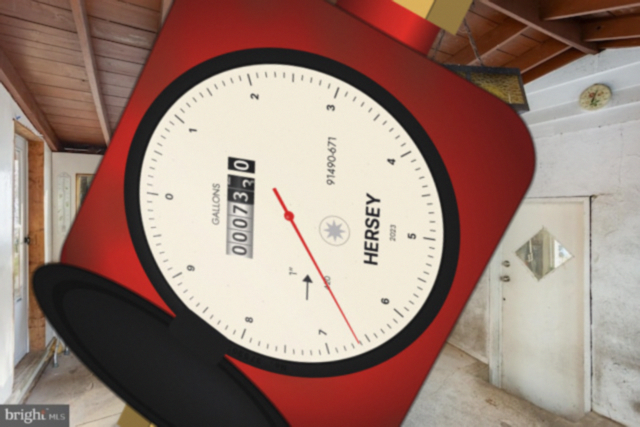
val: 7326.6
